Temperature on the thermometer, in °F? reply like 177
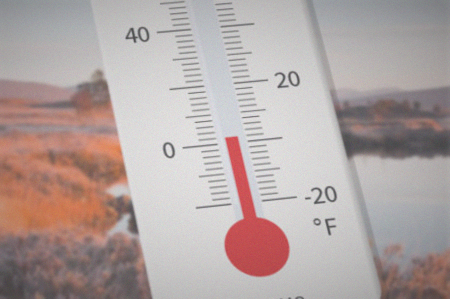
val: 2
